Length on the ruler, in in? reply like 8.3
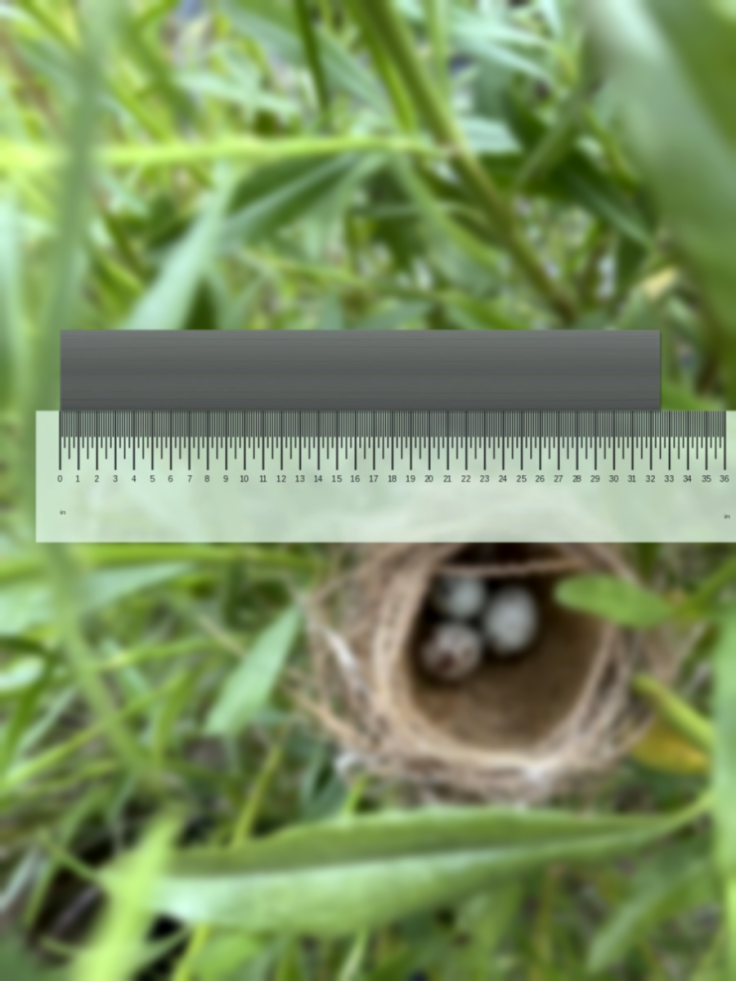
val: 32.5
